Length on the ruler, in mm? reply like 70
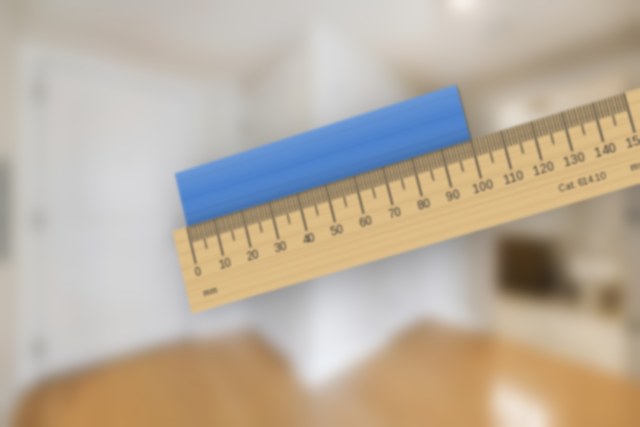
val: 100
